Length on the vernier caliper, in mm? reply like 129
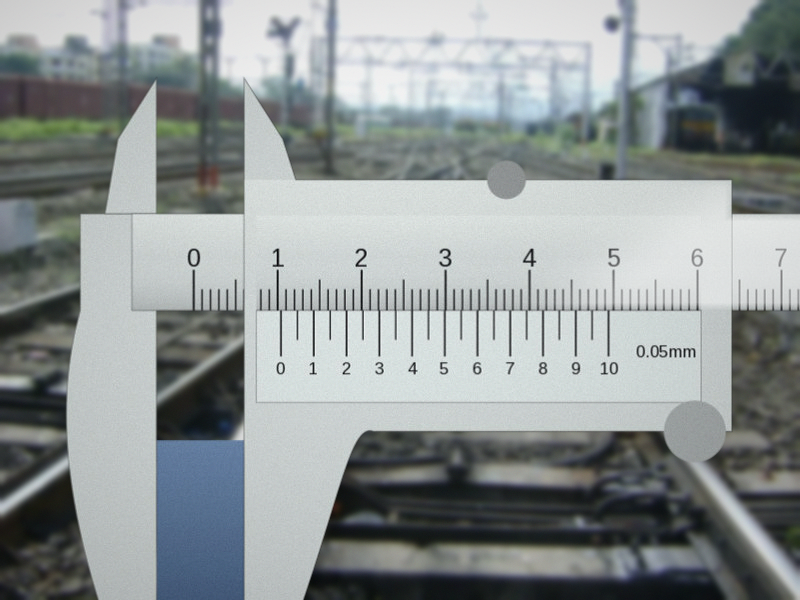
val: 10.4
